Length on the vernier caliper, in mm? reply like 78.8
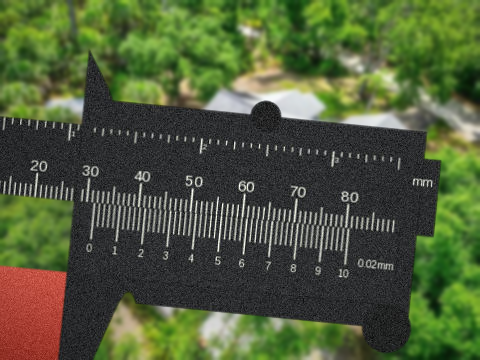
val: 31.5
